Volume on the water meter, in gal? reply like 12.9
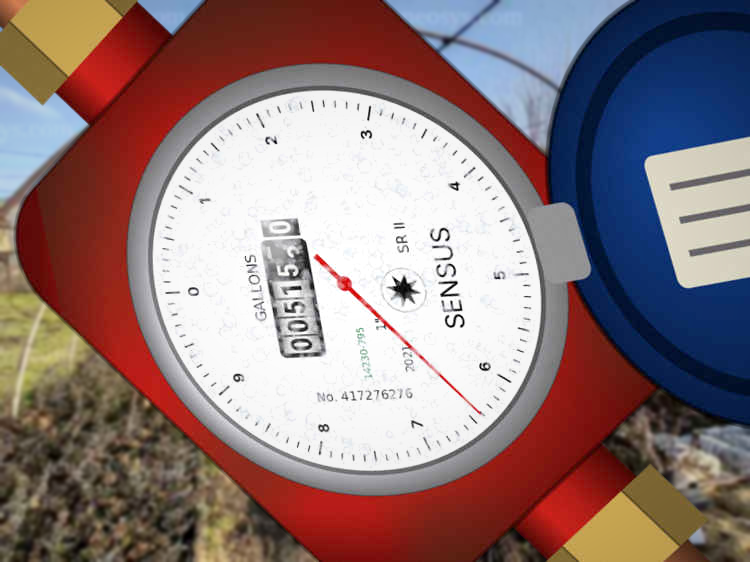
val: 51526.4
